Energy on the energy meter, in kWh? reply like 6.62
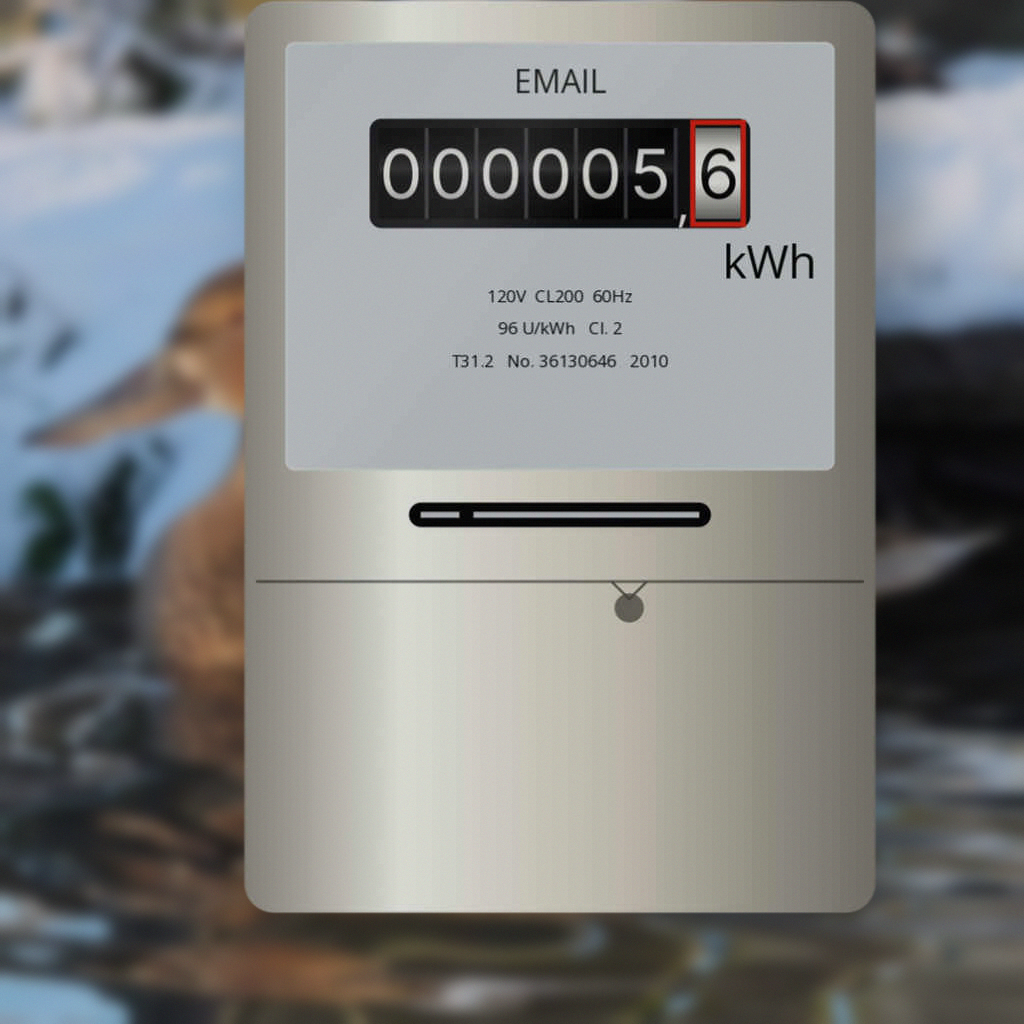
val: 5.6
